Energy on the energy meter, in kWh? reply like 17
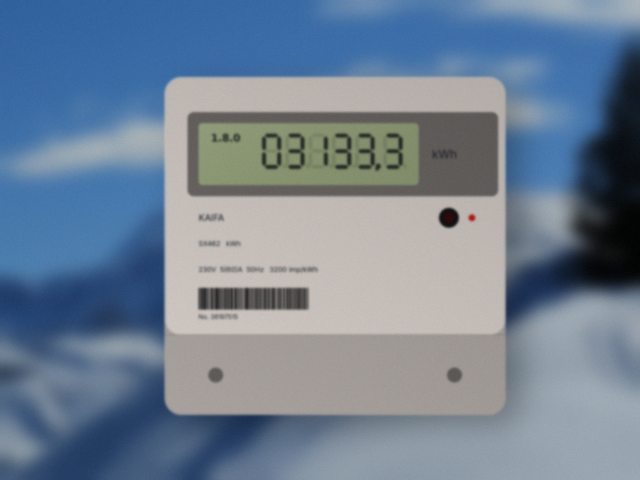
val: 3133.3
